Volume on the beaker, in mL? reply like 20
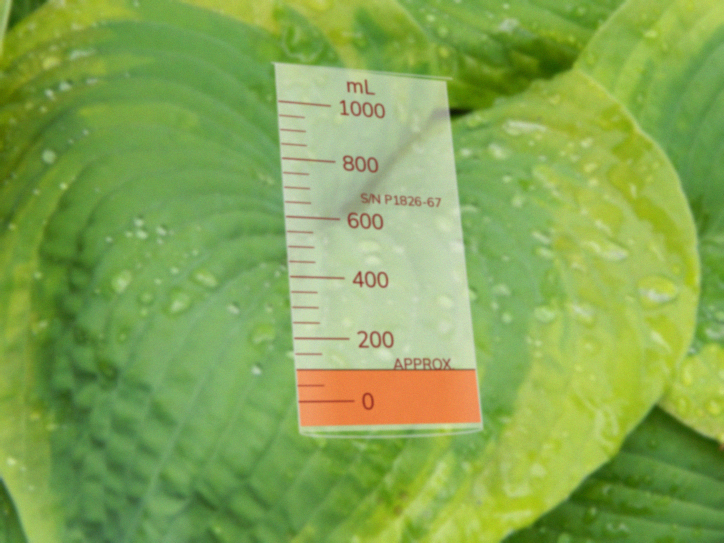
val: 100
